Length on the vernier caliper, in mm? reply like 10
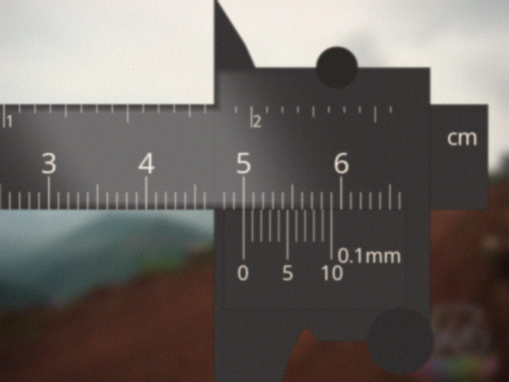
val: 50.0
